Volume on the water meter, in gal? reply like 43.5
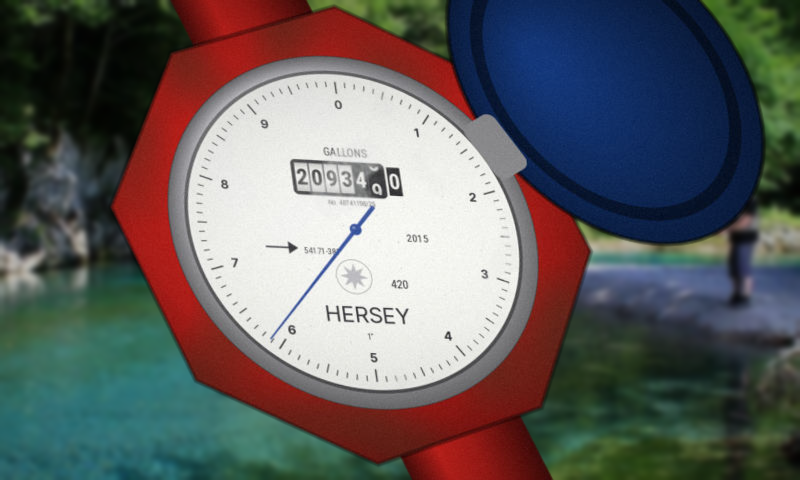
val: 2093486.1
